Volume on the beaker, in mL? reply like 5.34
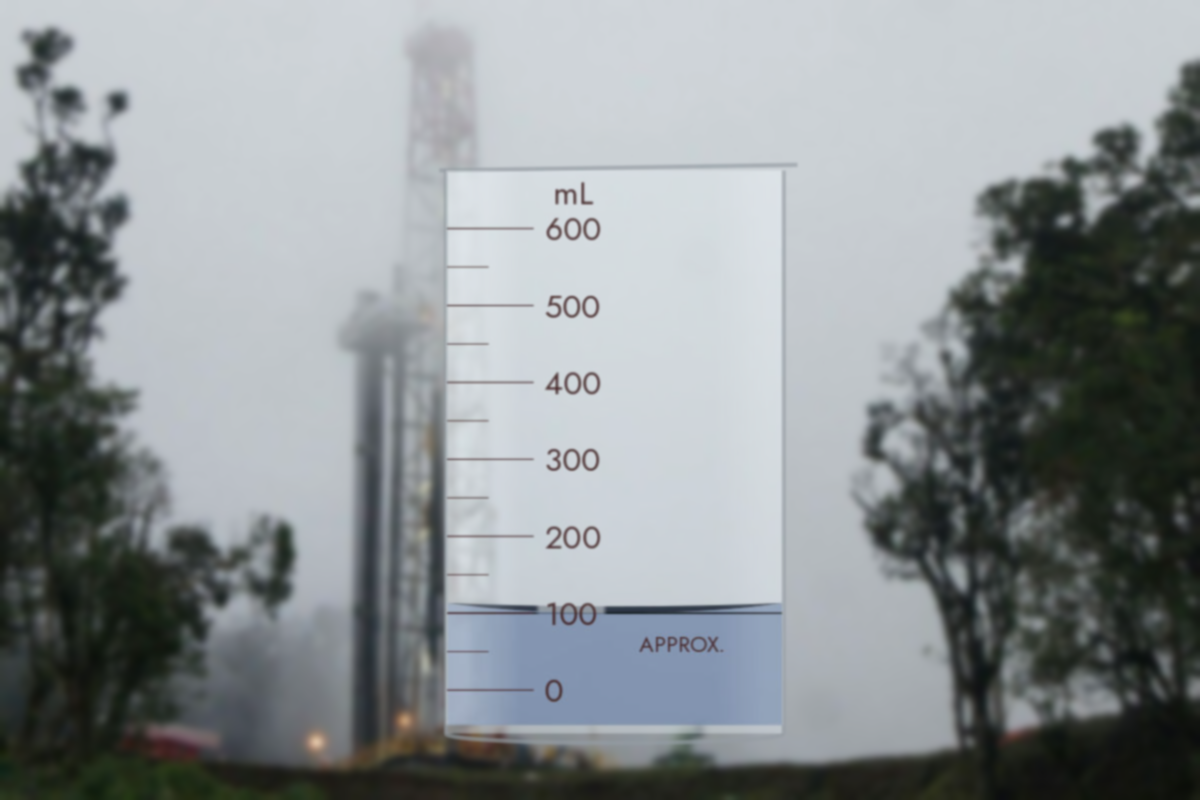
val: 100
